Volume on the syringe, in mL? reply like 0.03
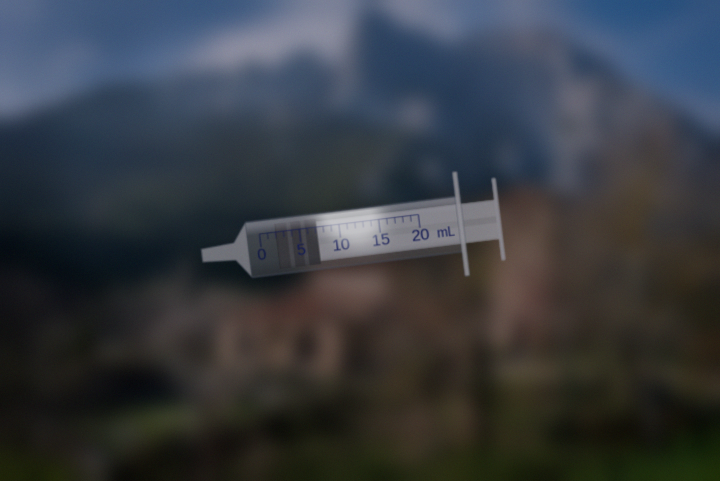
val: 2
